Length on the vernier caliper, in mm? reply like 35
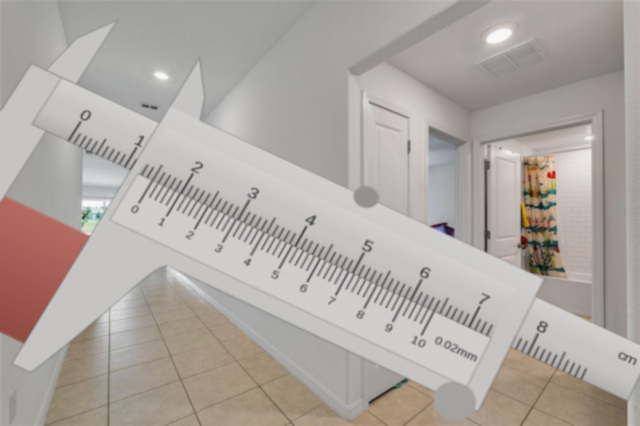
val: 15.0
